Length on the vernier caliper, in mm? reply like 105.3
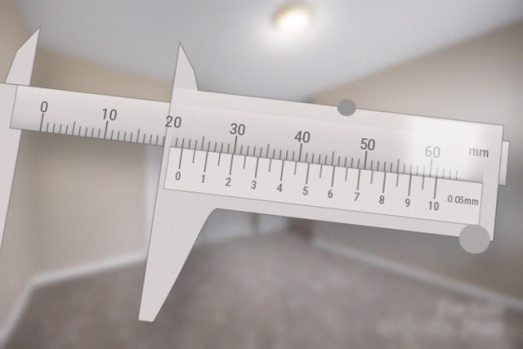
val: 22.0
